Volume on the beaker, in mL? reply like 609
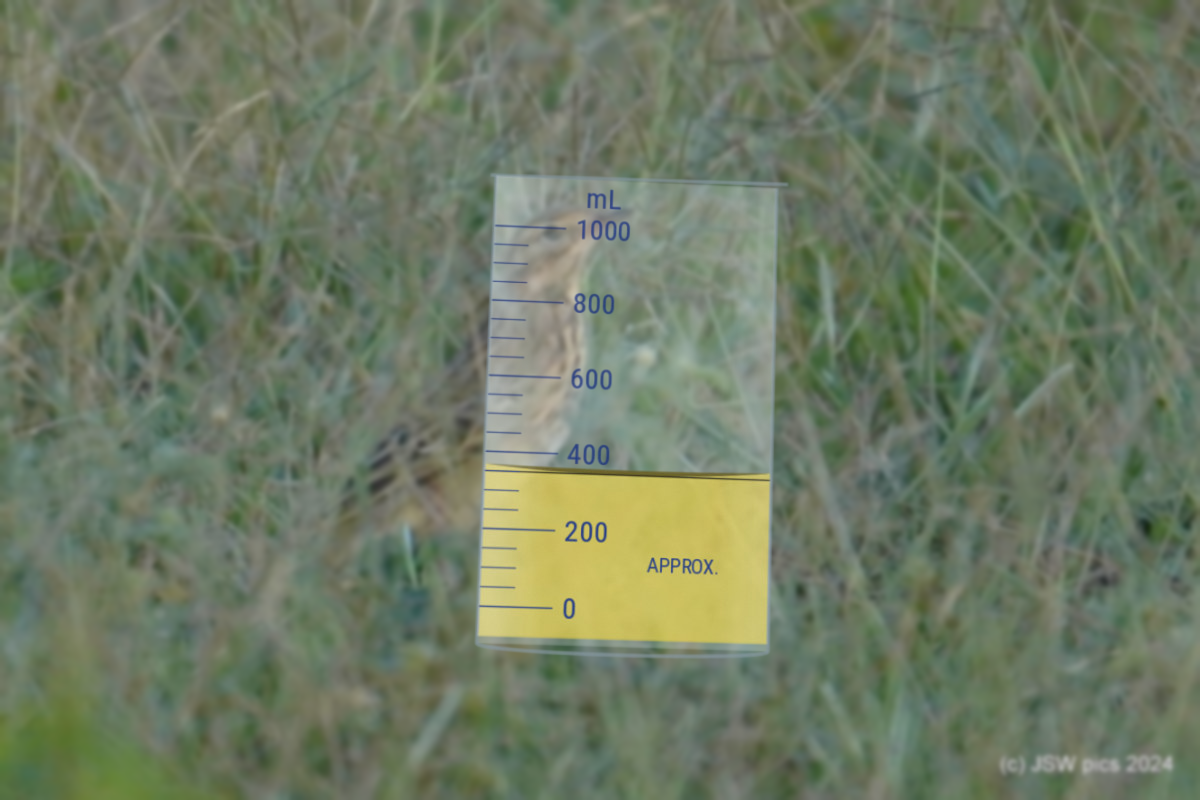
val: 350
